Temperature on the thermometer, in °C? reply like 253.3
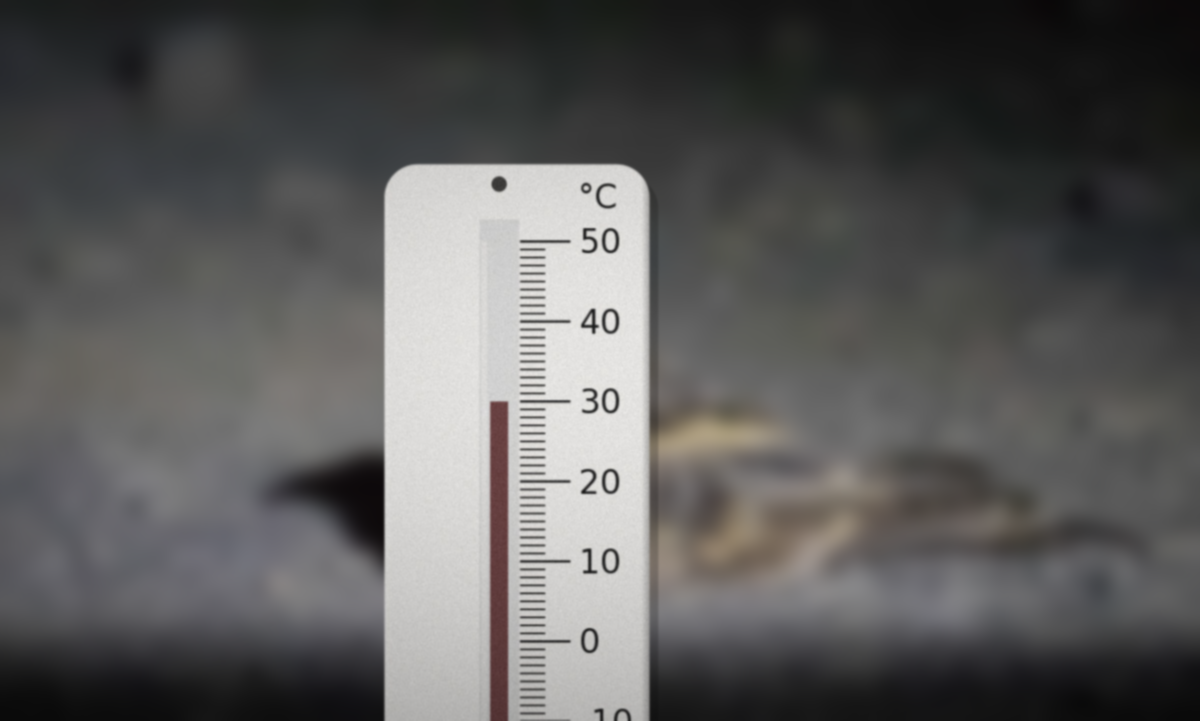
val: 30
